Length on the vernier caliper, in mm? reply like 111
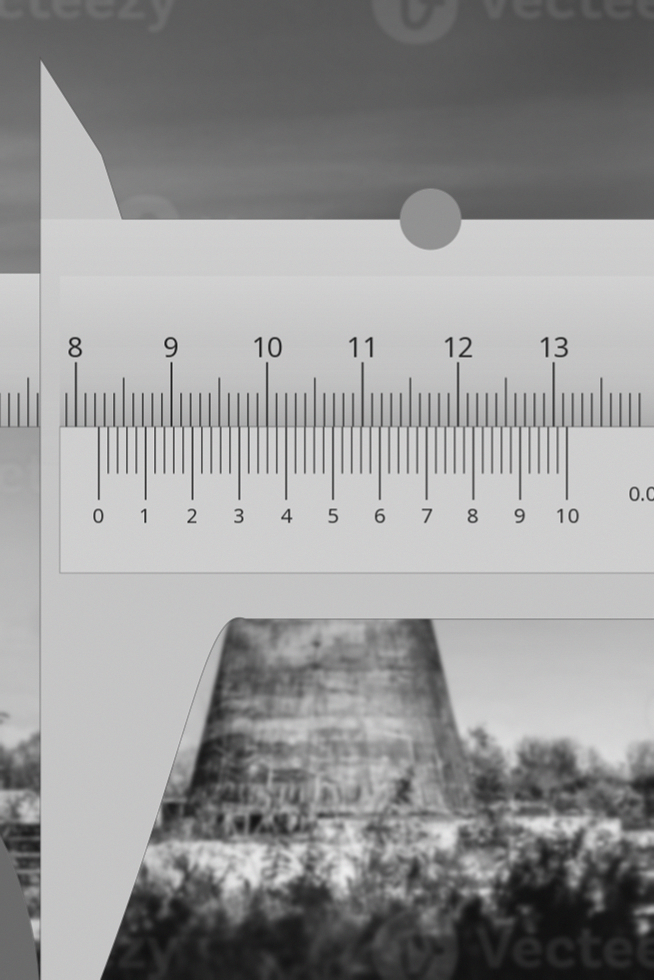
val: 82.4
